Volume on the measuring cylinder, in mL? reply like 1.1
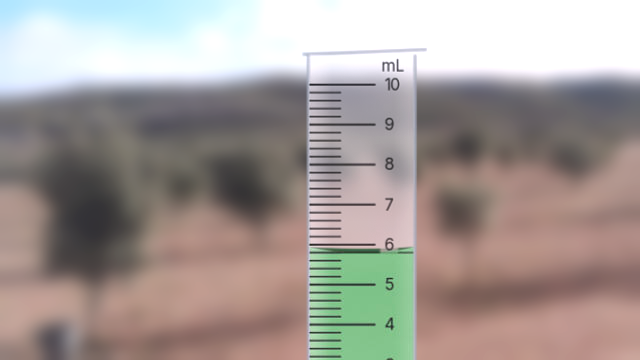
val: 5.8
